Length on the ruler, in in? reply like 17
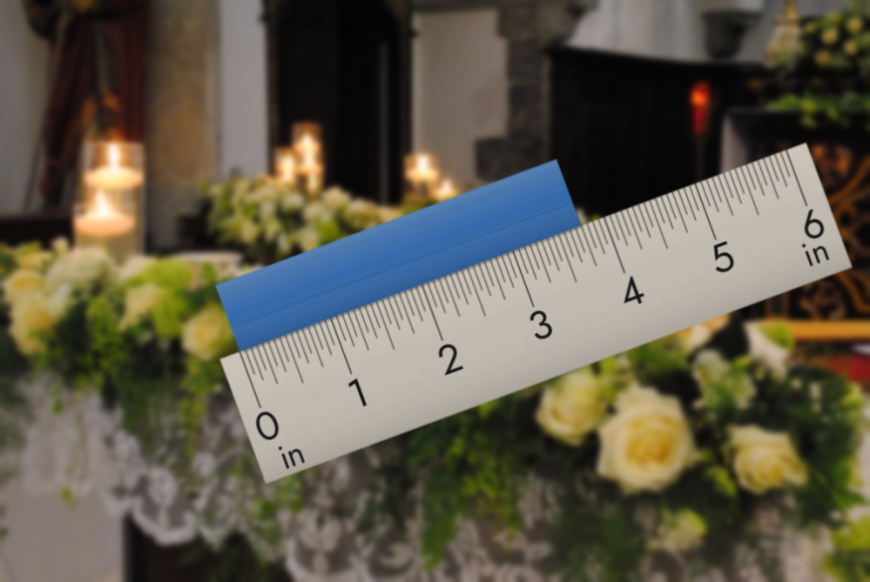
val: 3.75
